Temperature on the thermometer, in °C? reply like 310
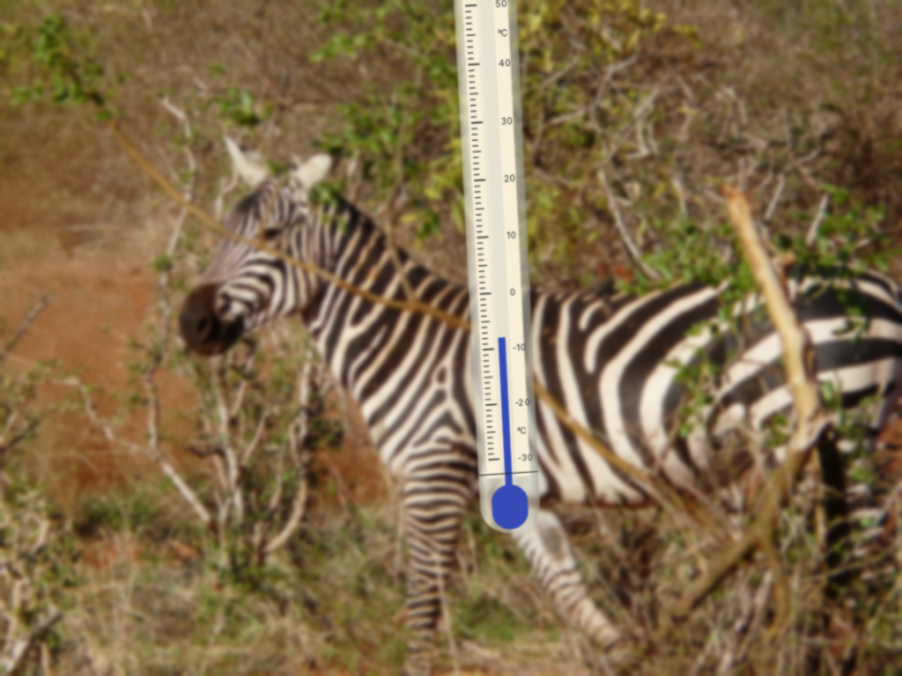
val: -8
